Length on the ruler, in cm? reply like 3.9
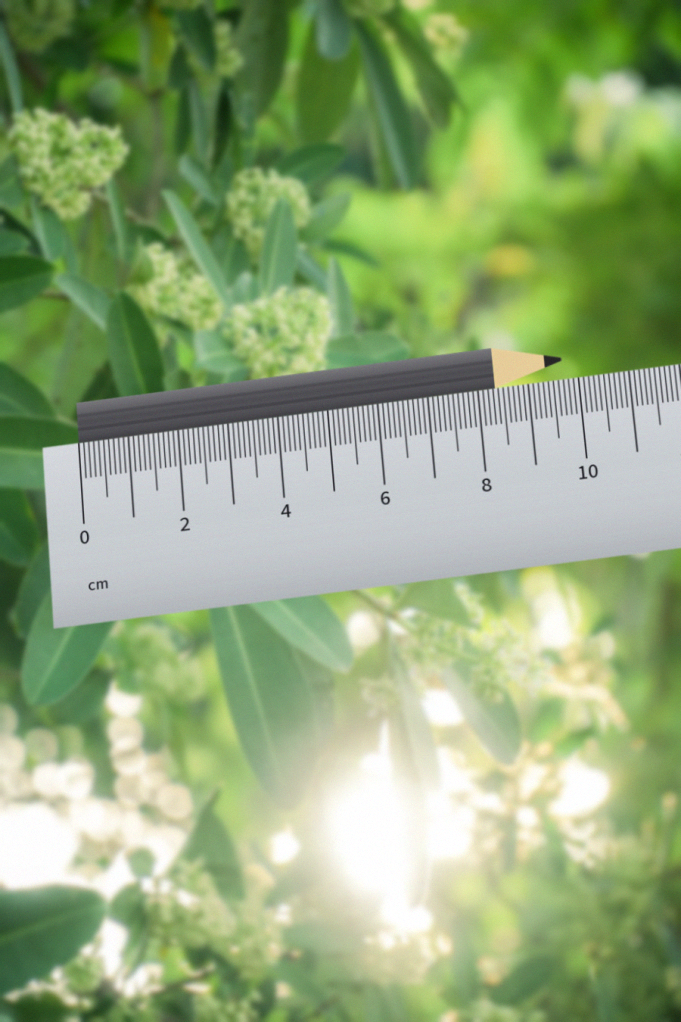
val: 9.7
